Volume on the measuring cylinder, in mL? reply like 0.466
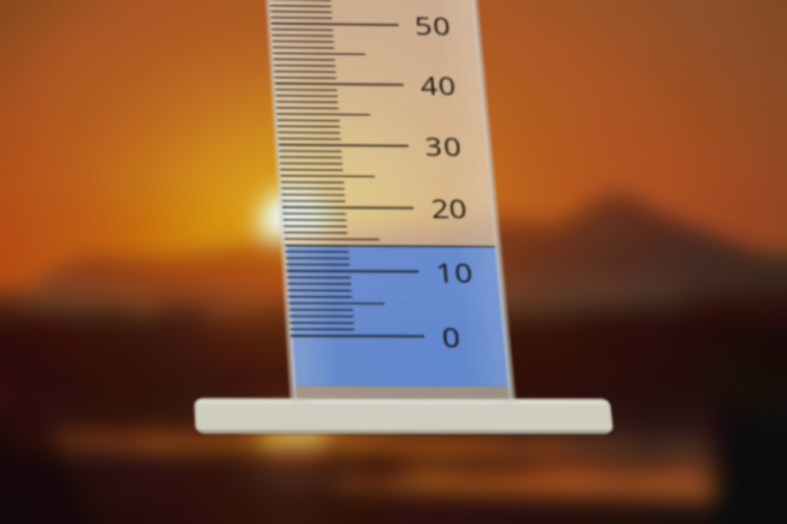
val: 14
